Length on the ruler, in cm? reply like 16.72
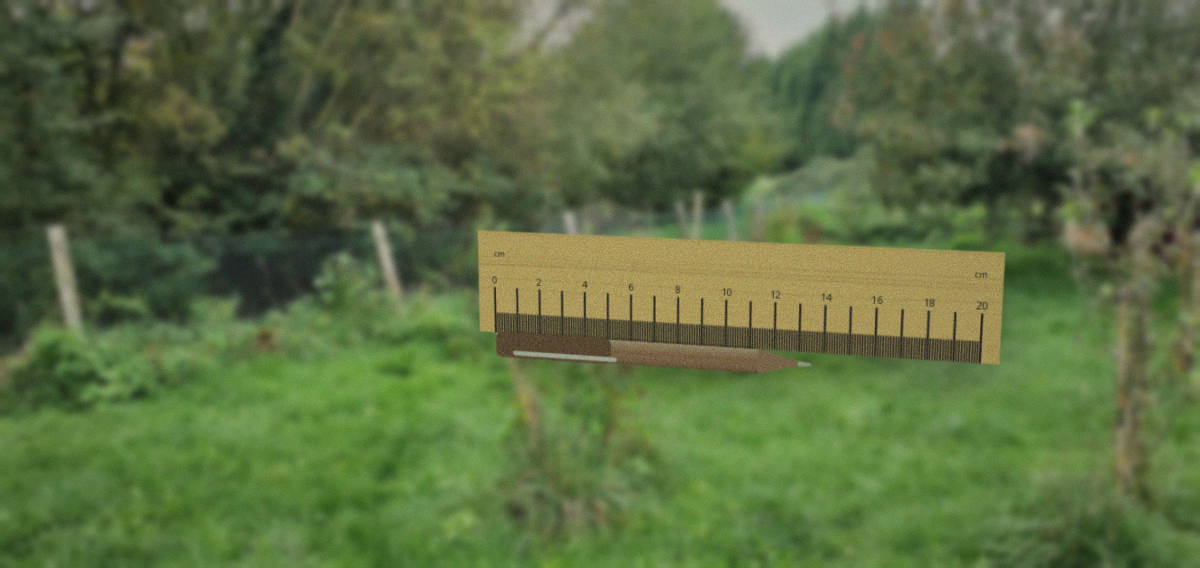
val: 13.5
